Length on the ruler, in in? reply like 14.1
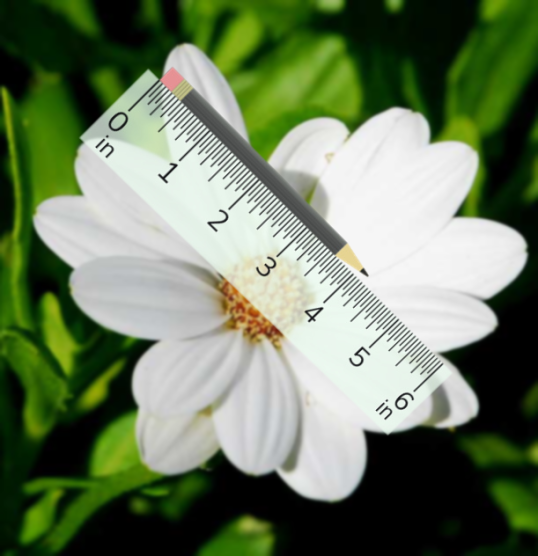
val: 4.1875
